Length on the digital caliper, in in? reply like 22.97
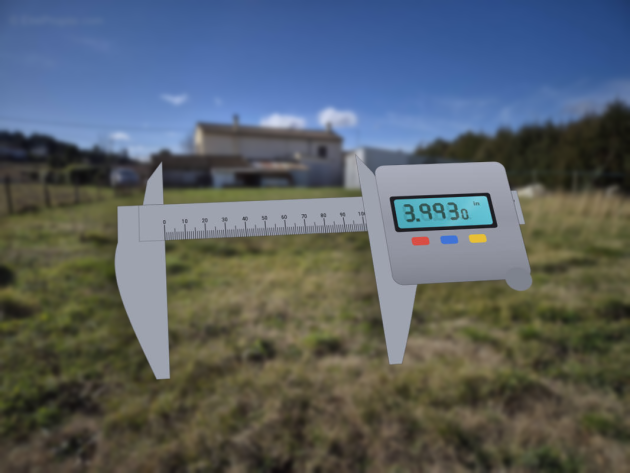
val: 3.9930
